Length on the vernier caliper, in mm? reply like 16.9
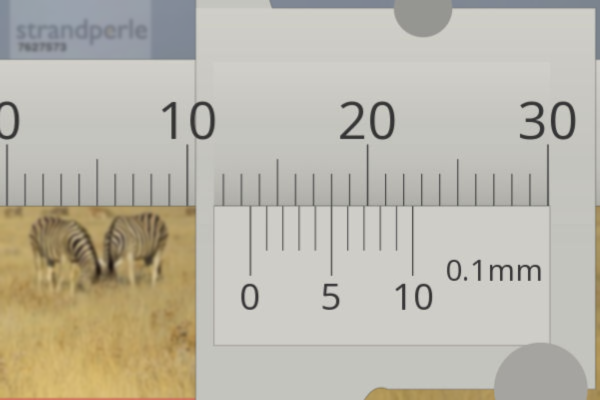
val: 13.5
